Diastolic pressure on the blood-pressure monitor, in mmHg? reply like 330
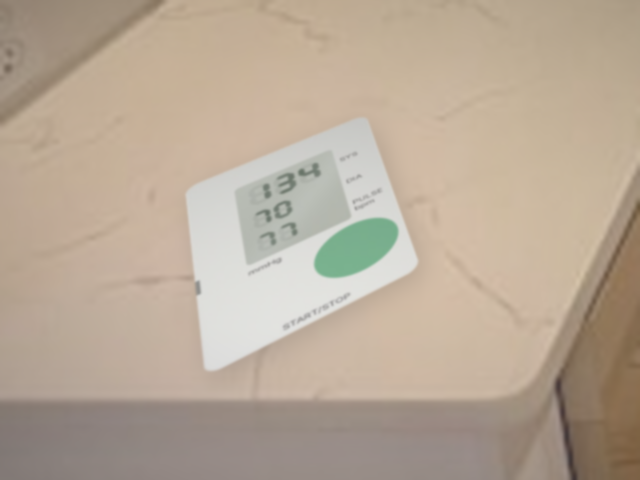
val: 70
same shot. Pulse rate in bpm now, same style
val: 77
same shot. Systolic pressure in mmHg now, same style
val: 134
